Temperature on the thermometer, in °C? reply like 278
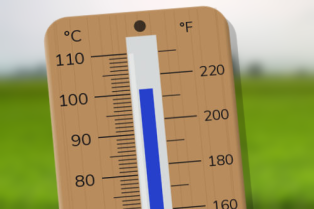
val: 101
